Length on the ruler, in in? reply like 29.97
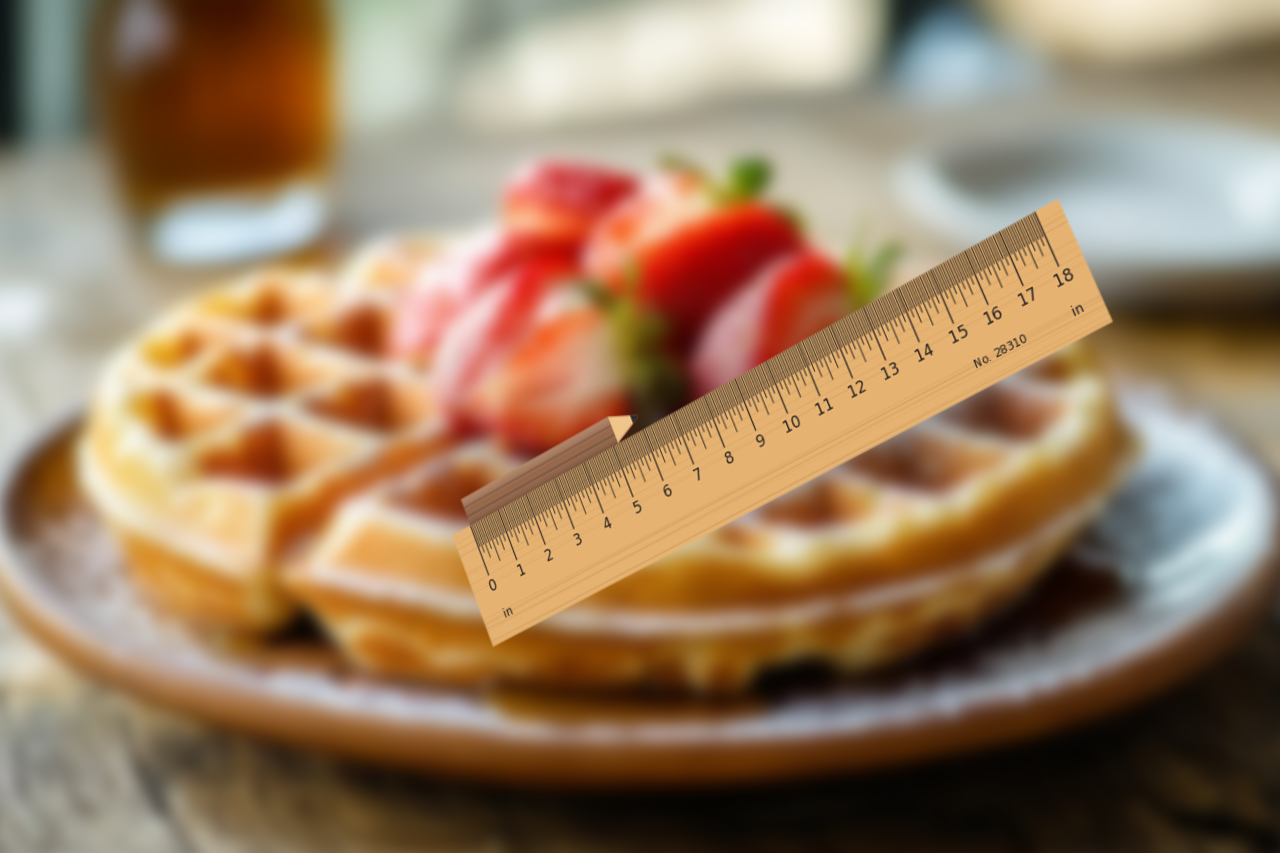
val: 6
